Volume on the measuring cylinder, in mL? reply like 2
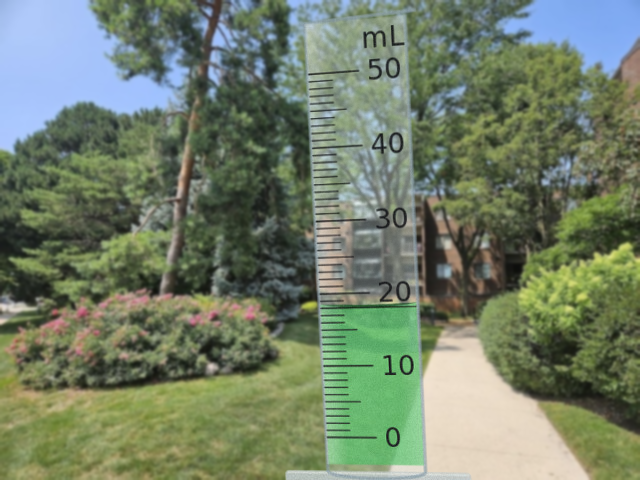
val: 18
